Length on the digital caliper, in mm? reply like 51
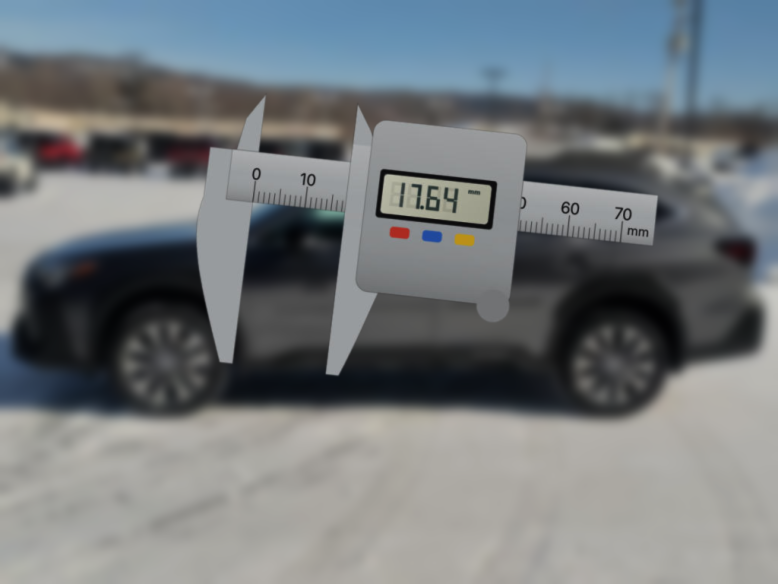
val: 17.64
